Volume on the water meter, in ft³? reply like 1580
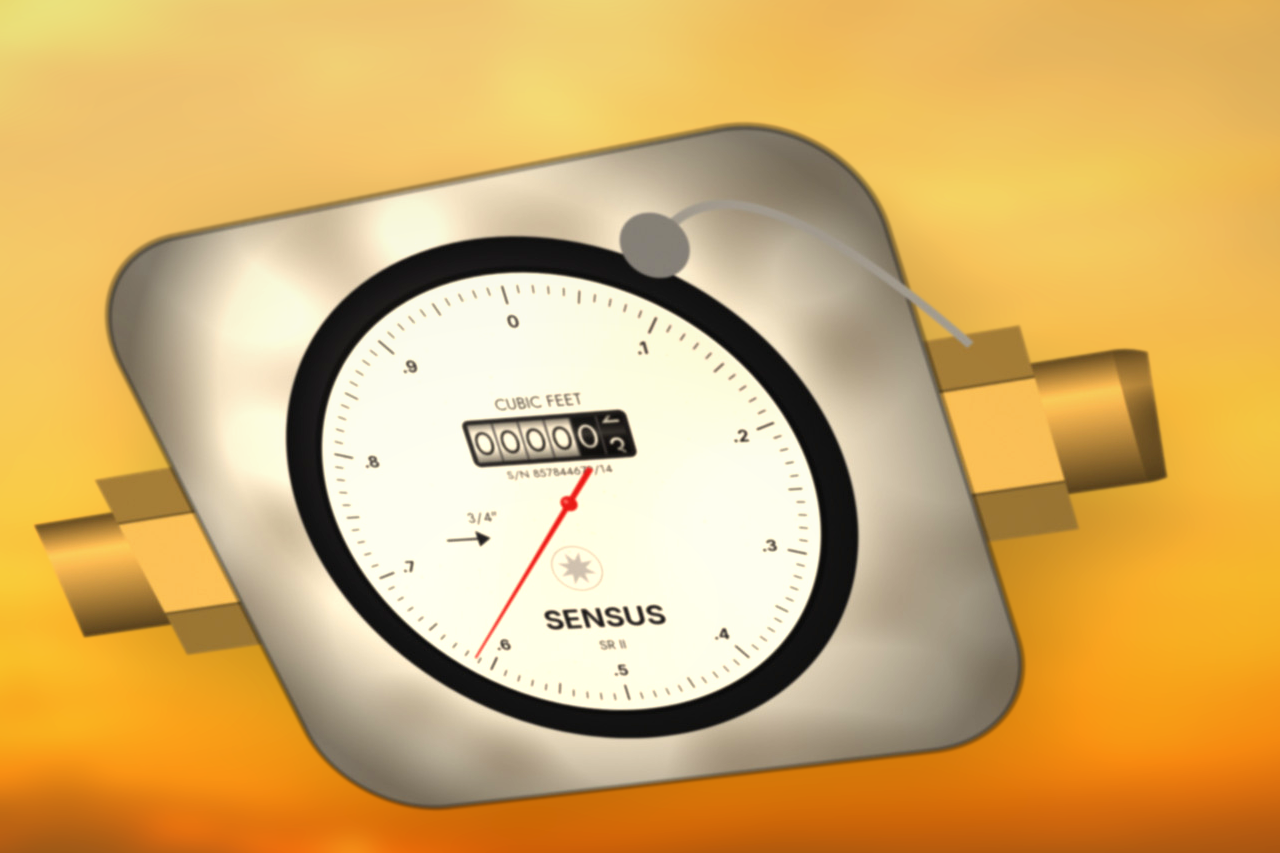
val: 2.61
